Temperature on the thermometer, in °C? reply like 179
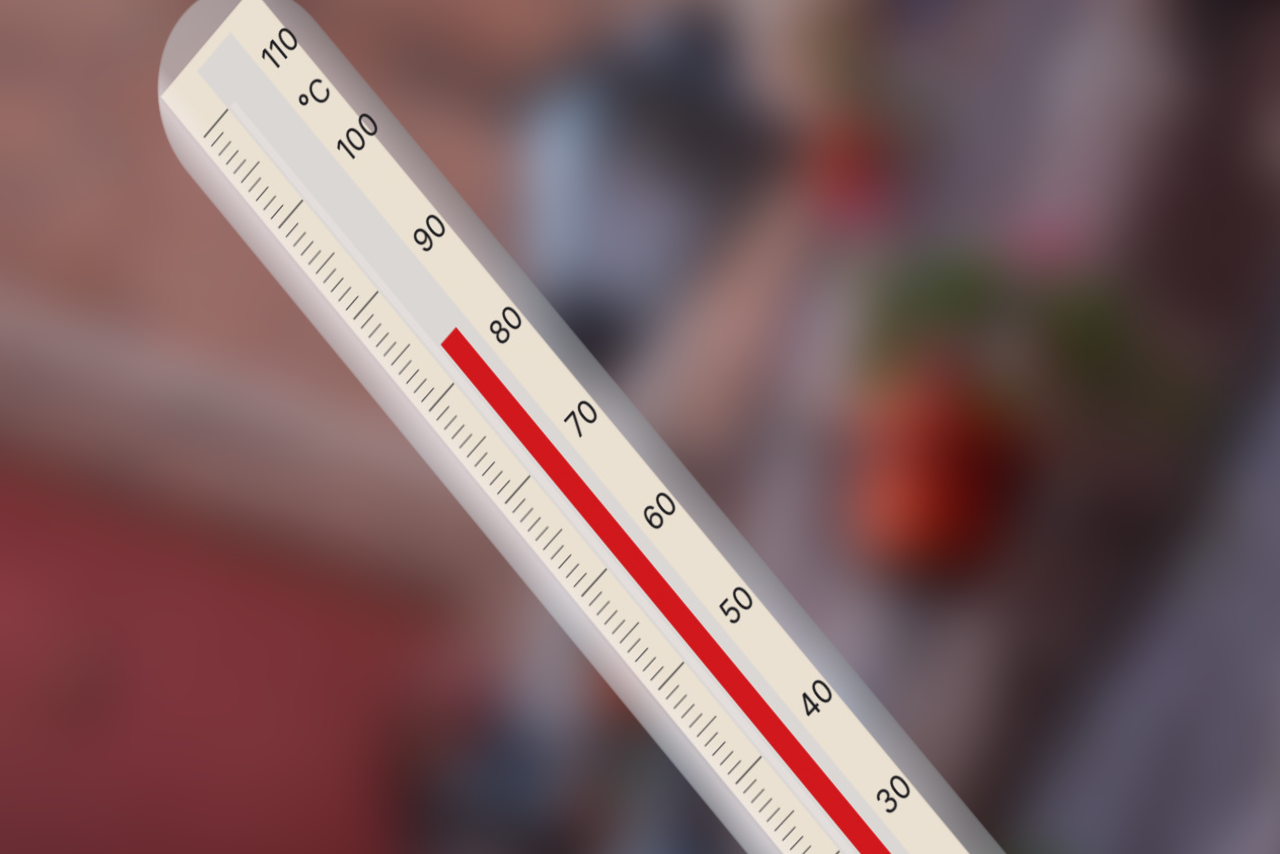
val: 83
